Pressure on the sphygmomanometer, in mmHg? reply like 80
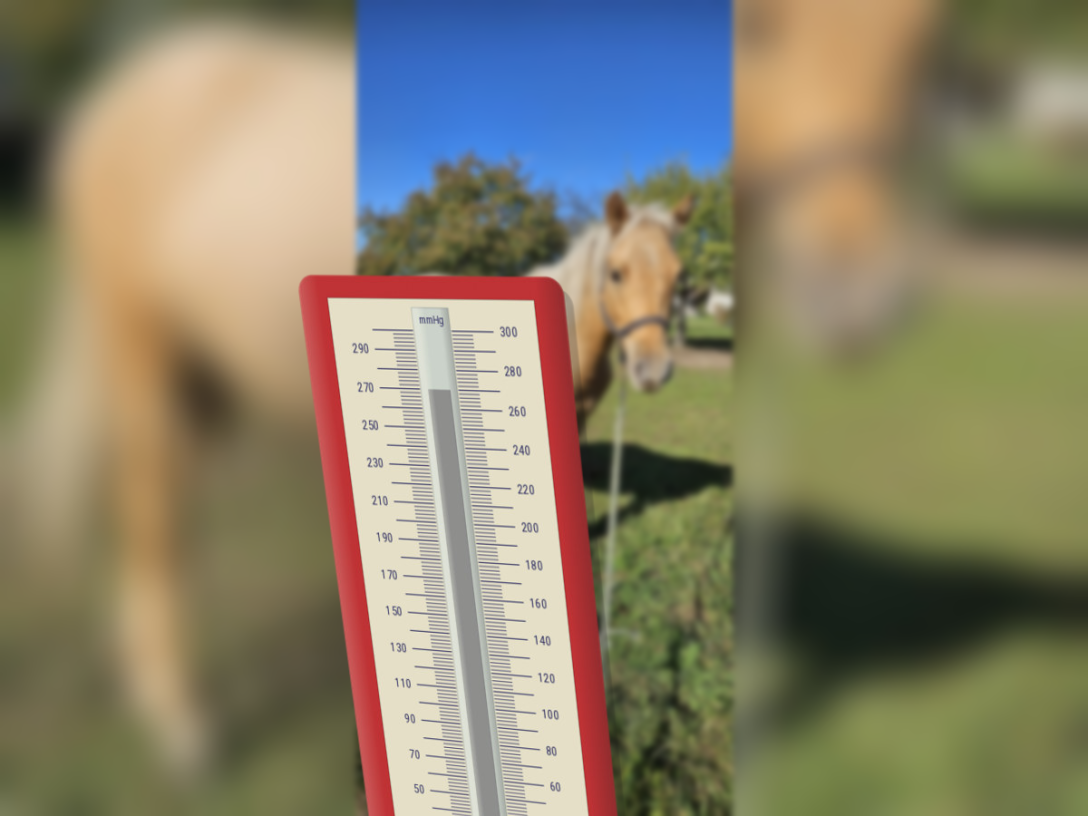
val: 270
